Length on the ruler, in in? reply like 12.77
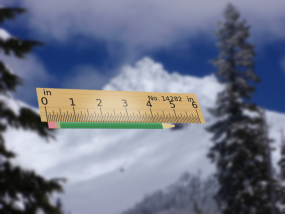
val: 5
